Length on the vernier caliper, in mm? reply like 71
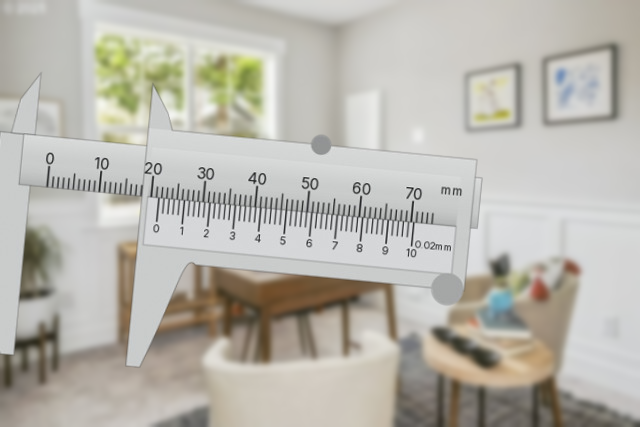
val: 21.5
